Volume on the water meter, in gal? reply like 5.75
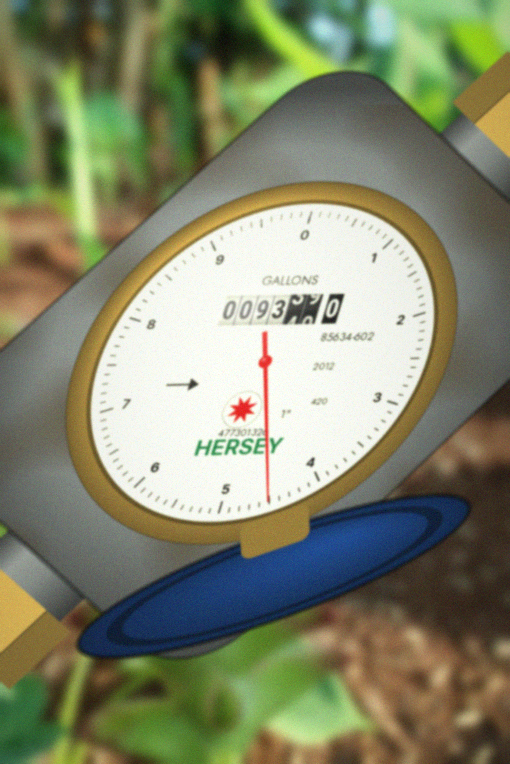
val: 93394.5
